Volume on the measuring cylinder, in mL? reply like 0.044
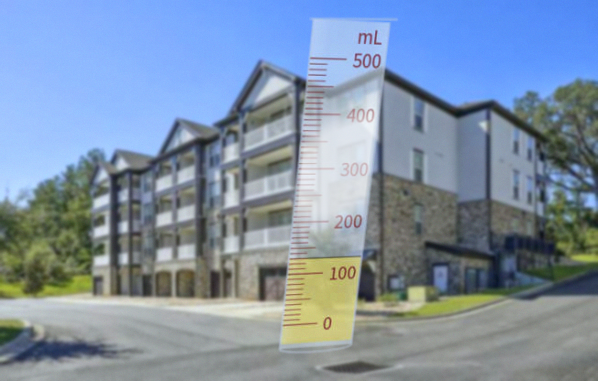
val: 130
